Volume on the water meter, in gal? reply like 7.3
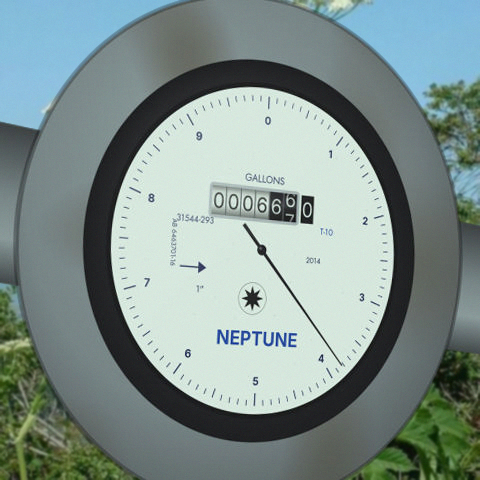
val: 6663.8
